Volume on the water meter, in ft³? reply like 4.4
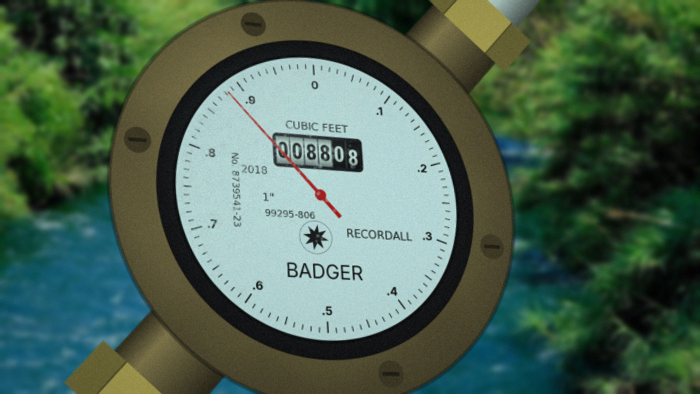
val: 8807.88
